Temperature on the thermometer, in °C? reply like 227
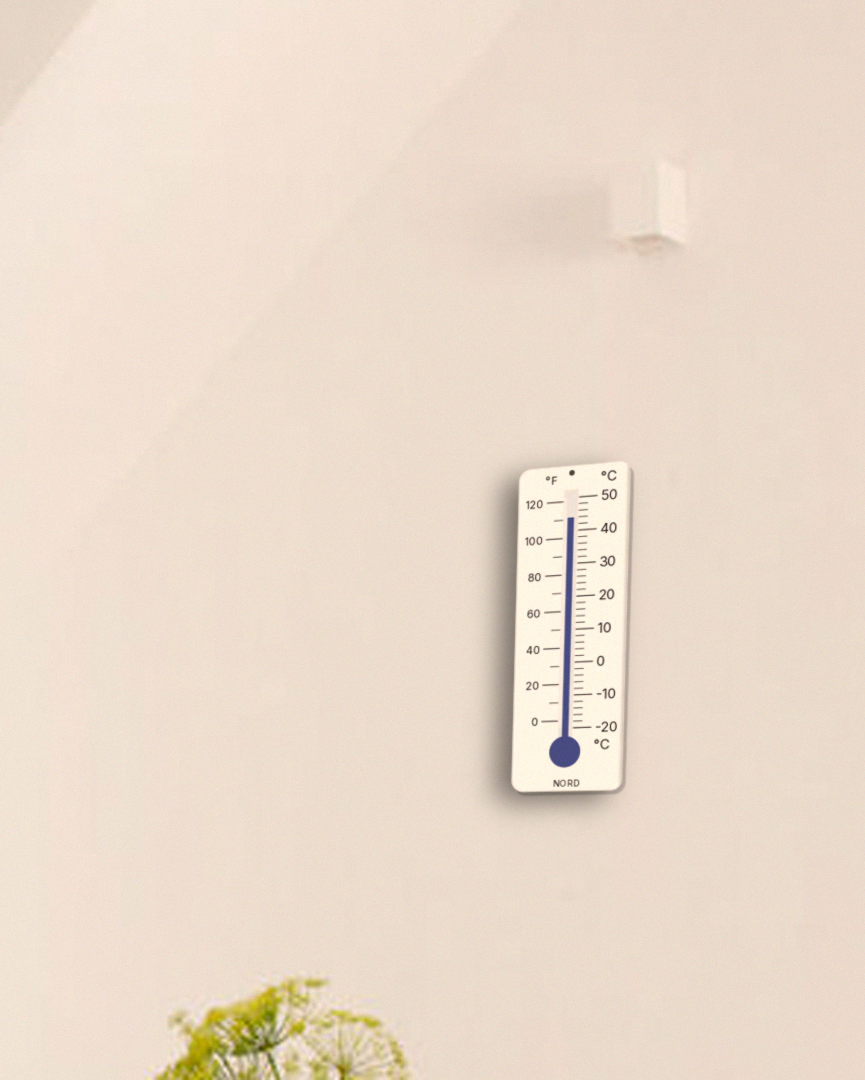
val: 44
